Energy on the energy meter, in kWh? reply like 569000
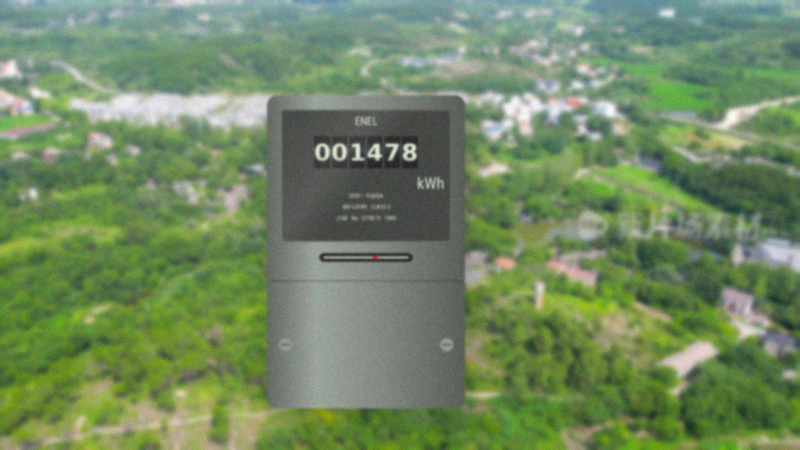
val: 1478
